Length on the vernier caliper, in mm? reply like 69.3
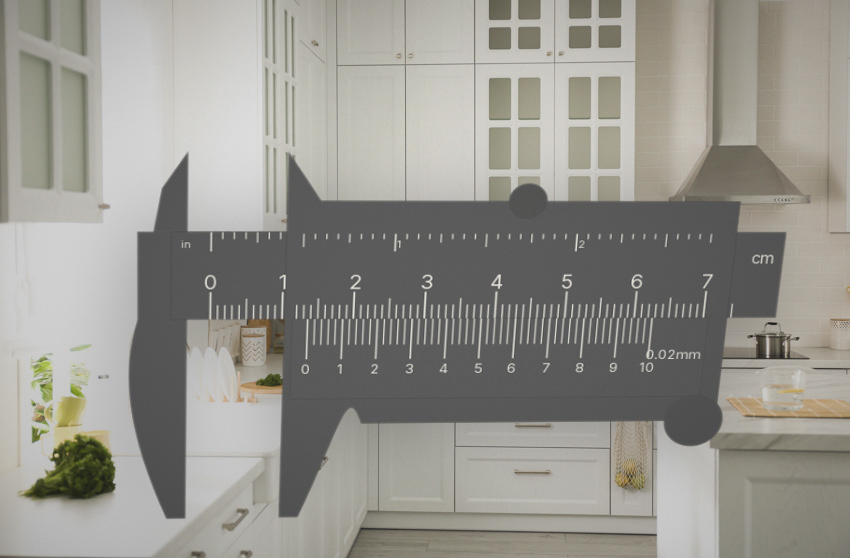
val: 13.6
